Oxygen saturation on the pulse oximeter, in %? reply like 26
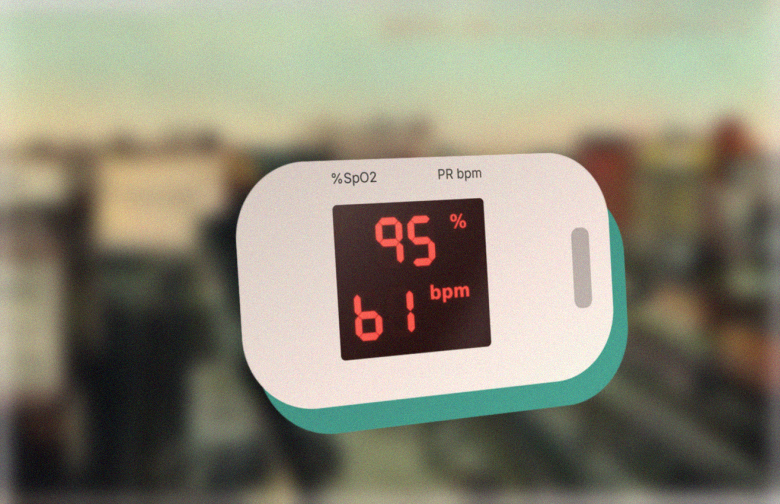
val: 95
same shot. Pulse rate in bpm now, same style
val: 61
